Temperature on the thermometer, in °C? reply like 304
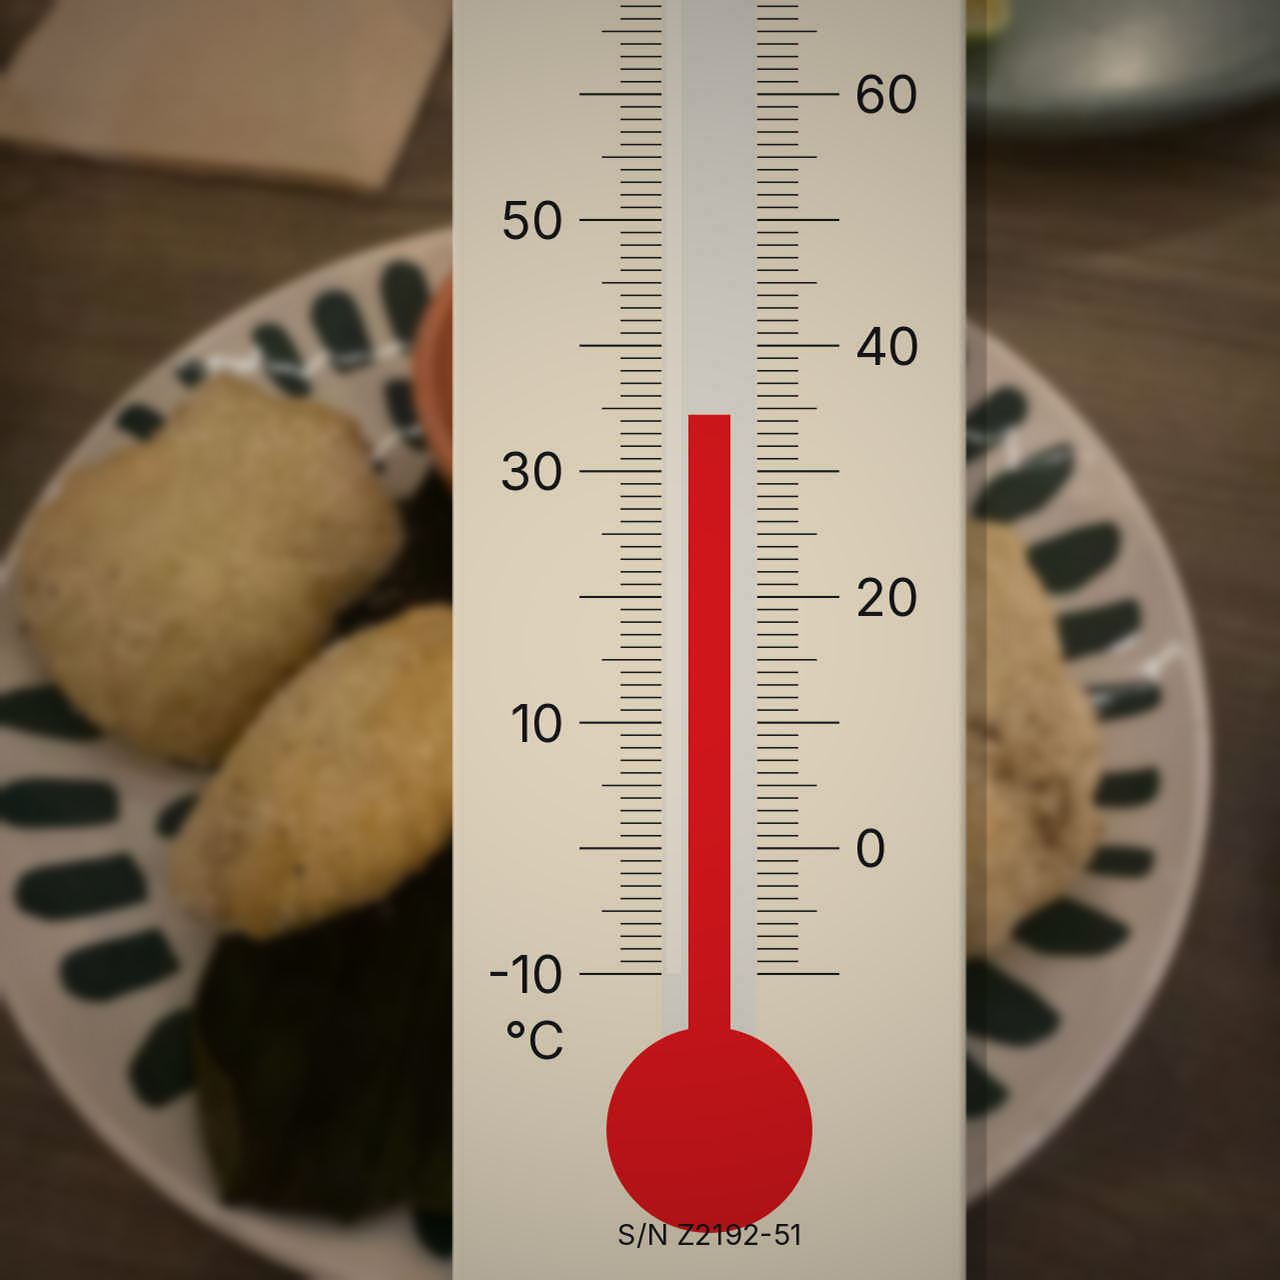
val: 34.5
